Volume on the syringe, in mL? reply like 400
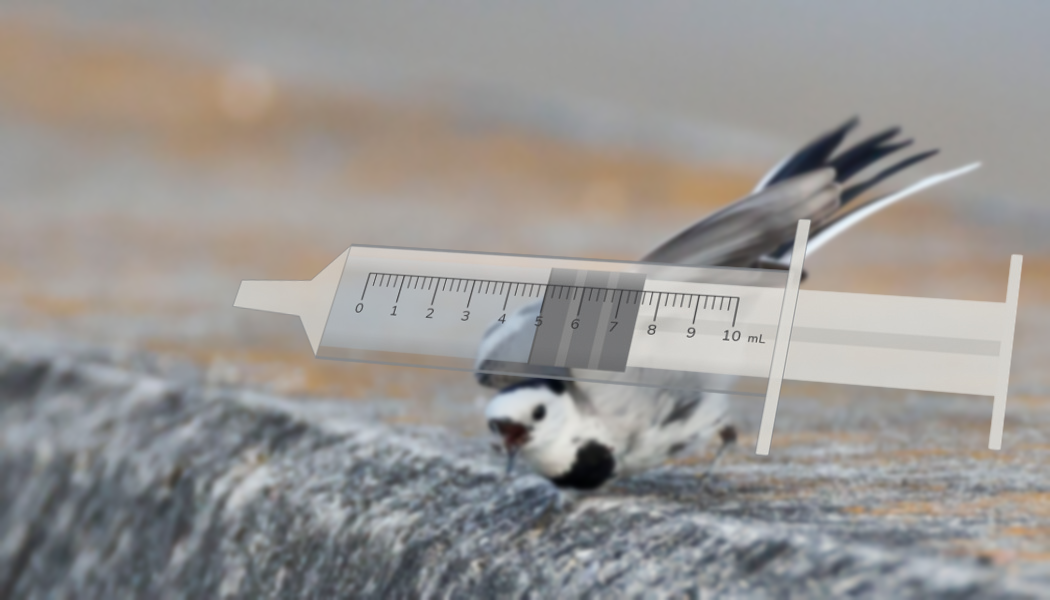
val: 5
